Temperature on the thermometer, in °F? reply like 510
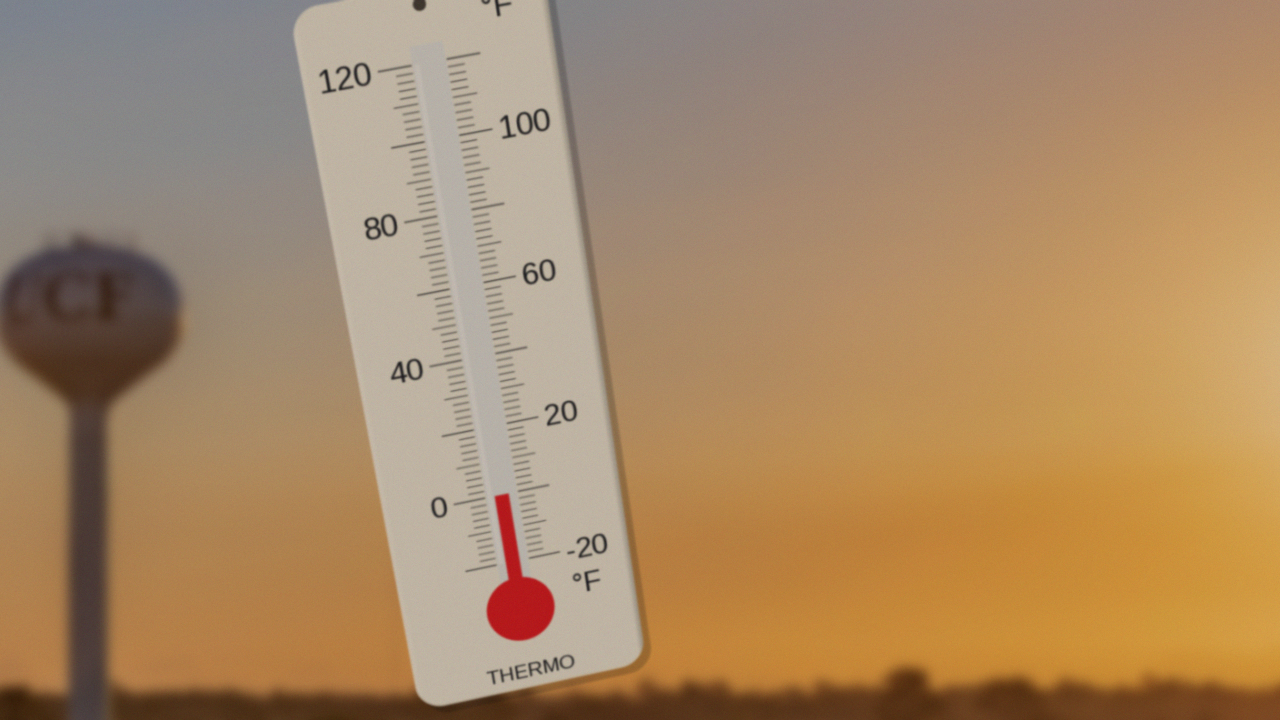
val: 0
